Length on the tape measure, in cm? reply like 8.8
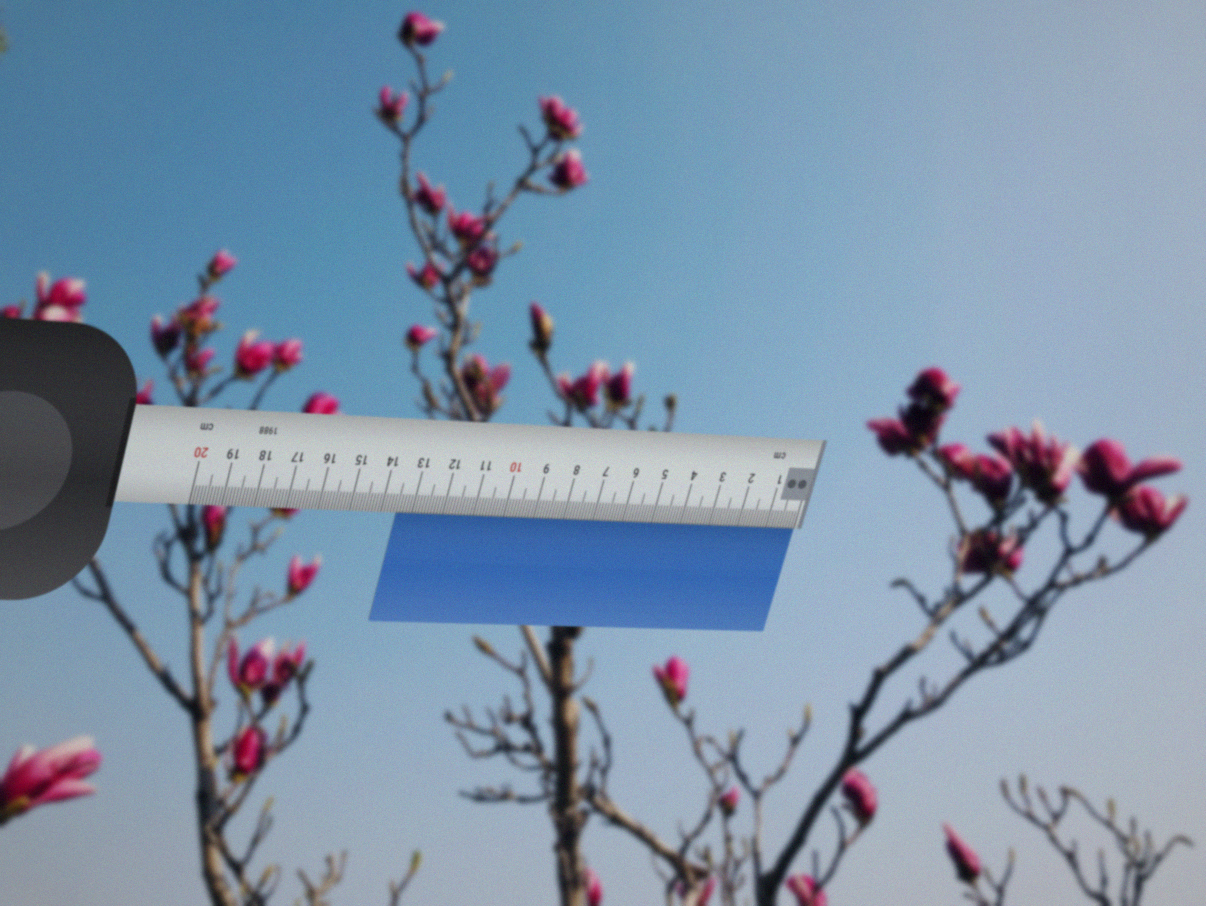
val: 13.5
